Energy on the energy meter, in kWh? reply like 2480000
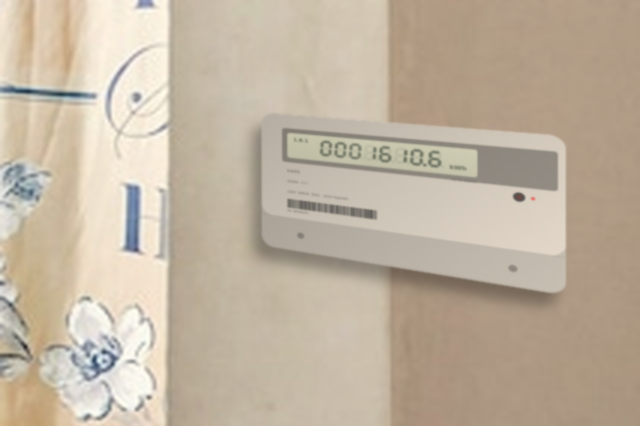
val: 1610.6
